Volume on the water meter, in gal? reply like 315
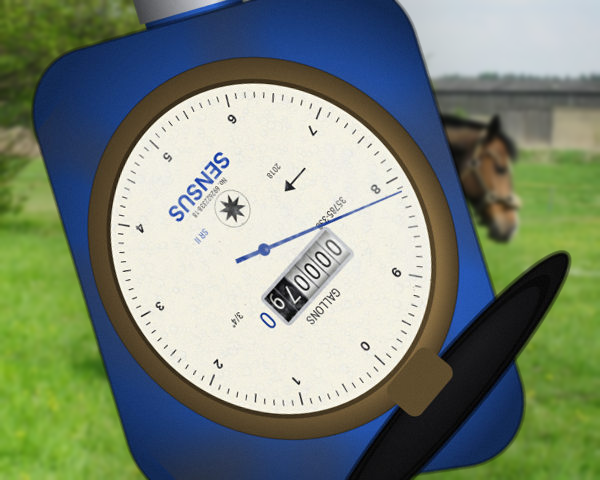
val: 788.1
